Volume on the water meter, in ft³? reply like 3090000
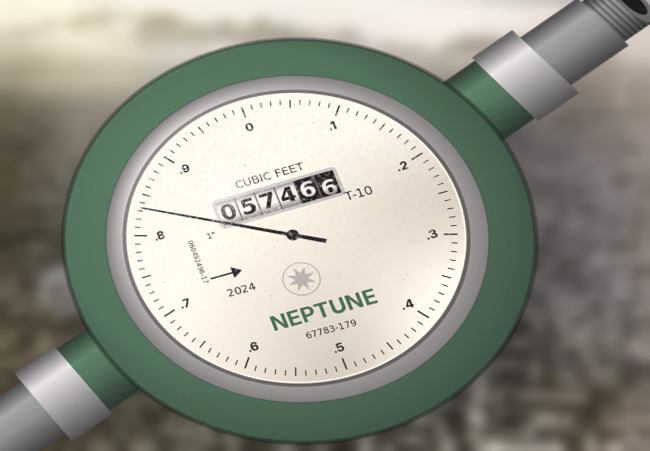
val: 57465.83
